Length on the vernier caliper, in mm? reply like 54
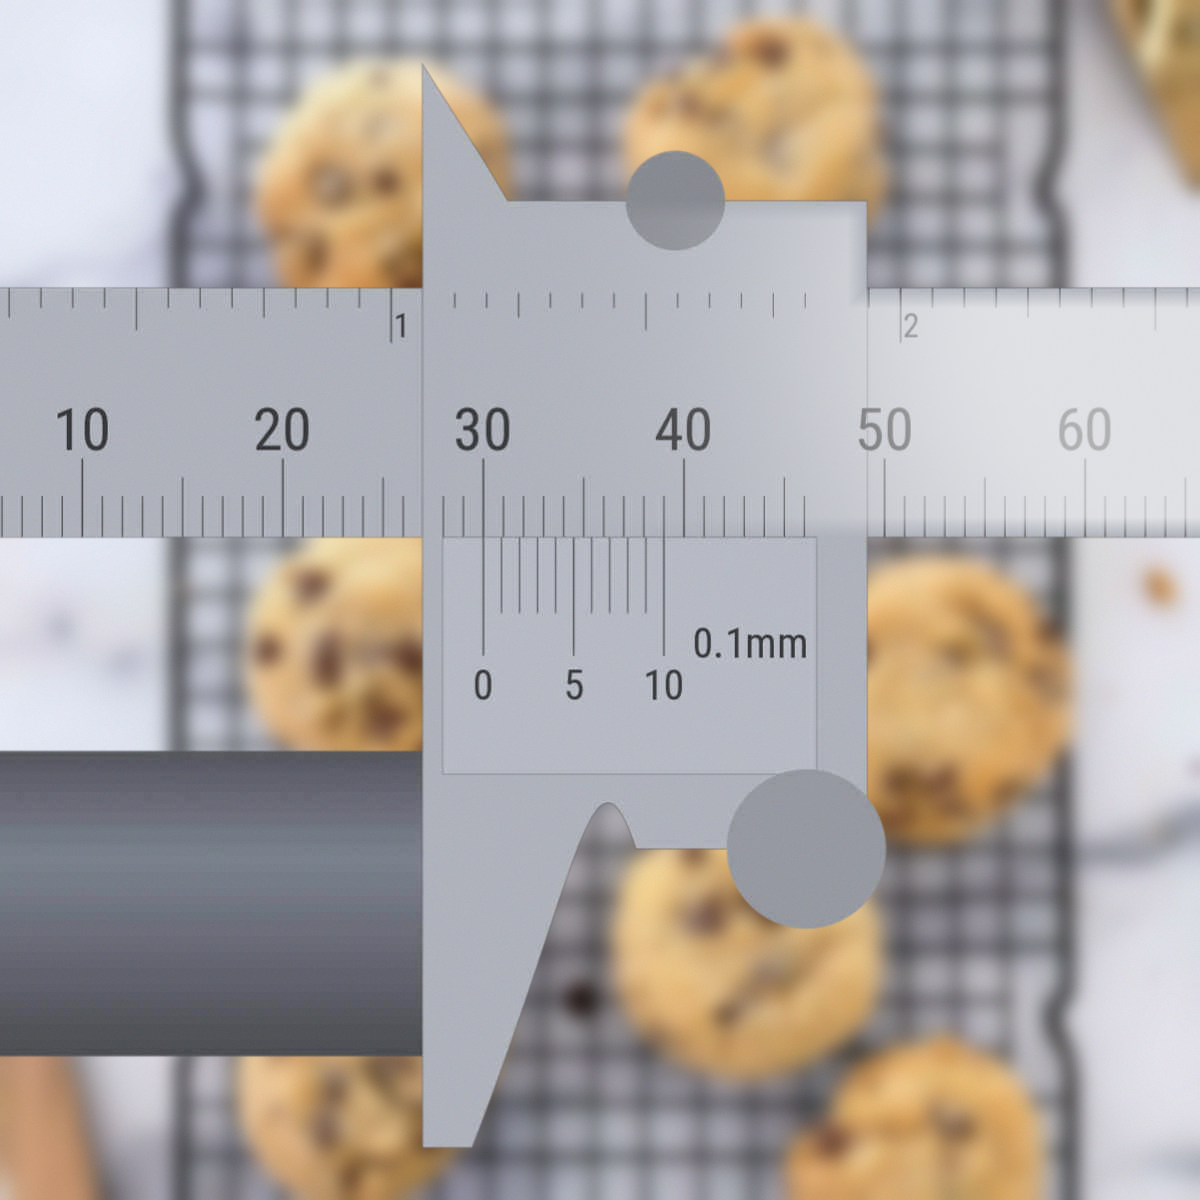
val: 30.0
